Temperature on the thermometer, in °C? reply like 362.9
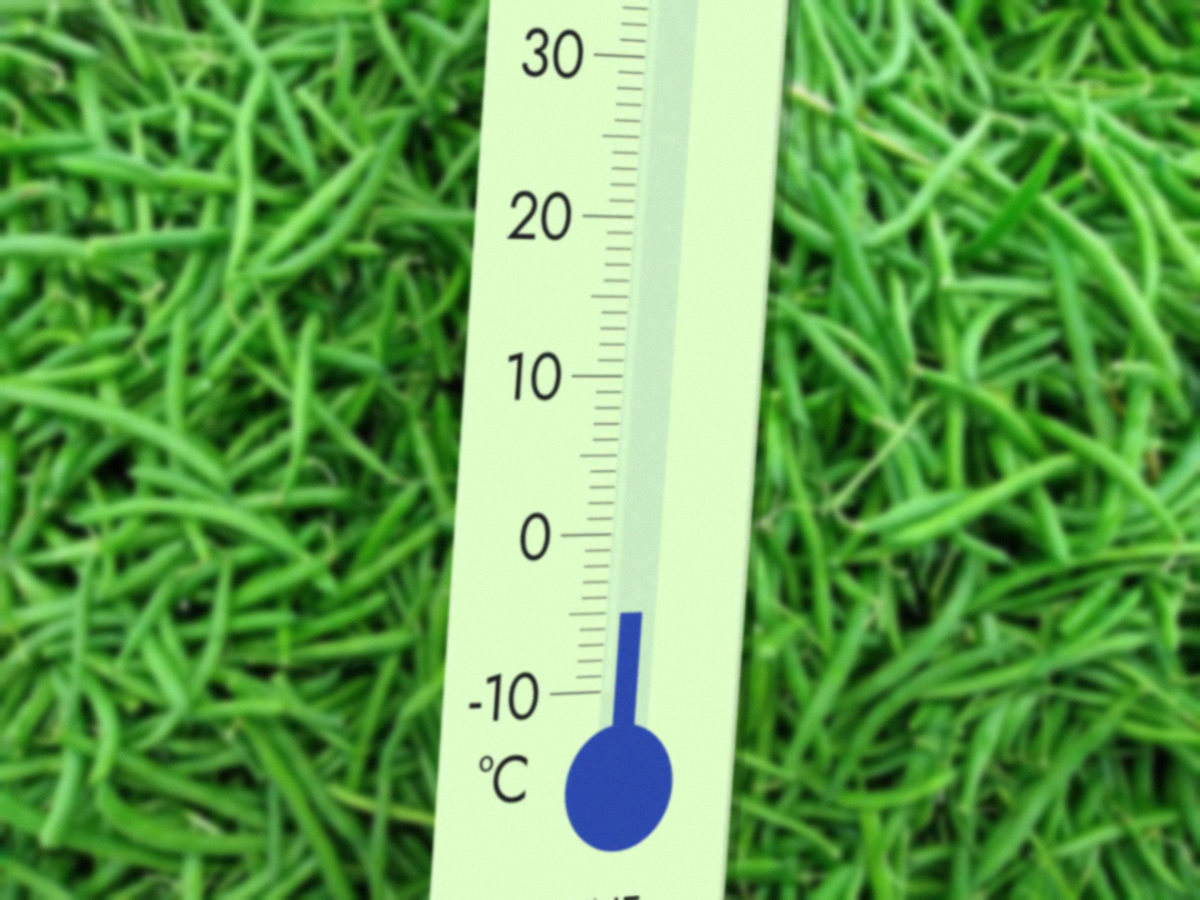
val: -5
